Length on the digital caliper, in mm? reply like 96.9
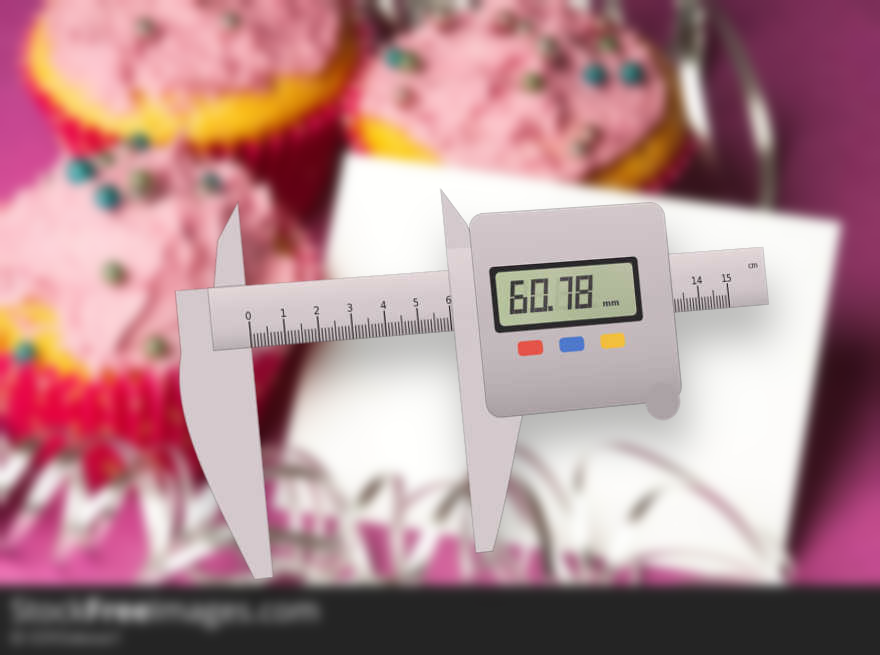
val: 60.78
